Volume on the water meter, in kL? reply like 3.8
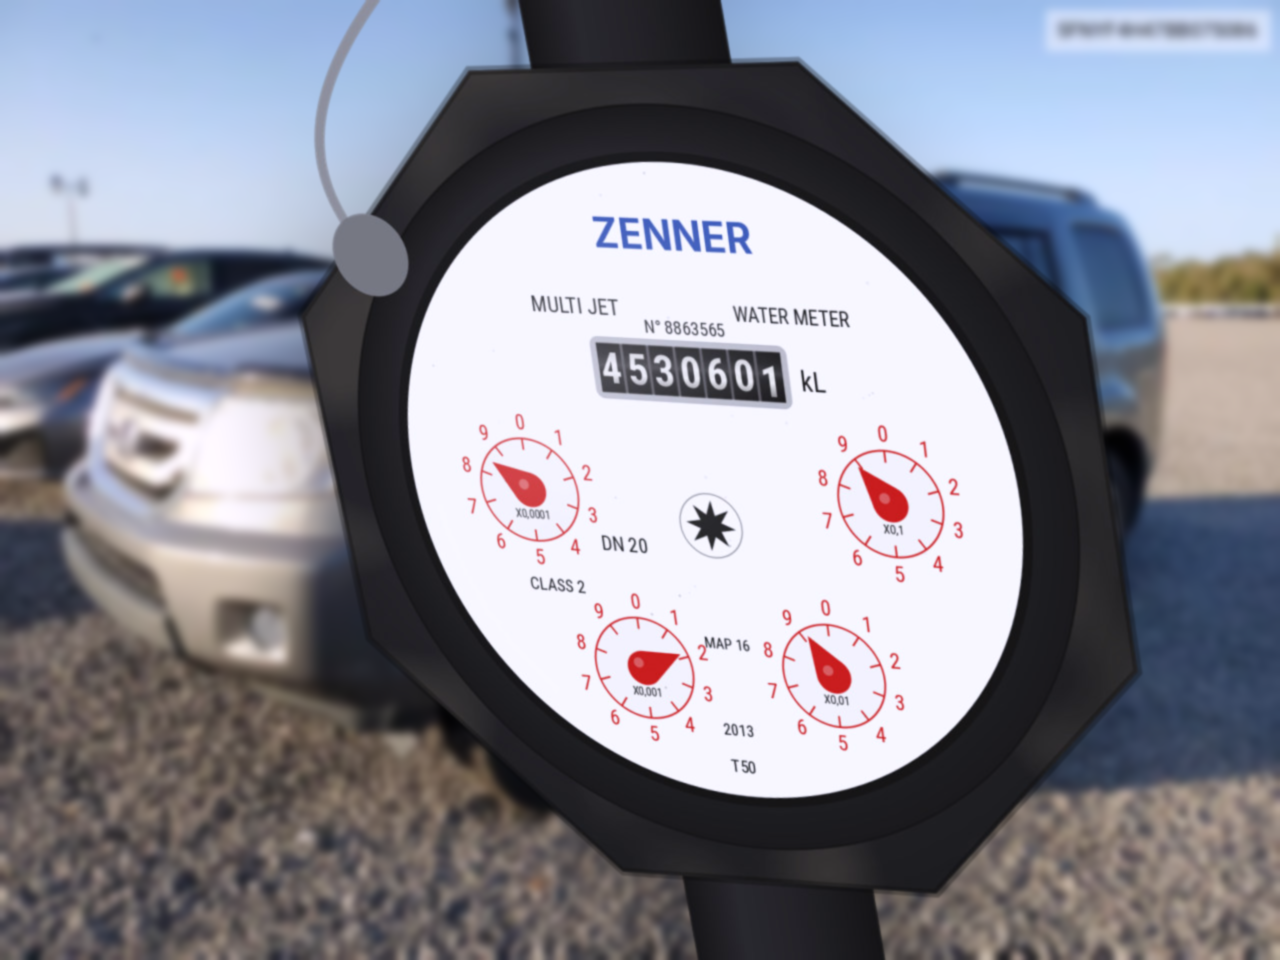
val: 4530600.8918
